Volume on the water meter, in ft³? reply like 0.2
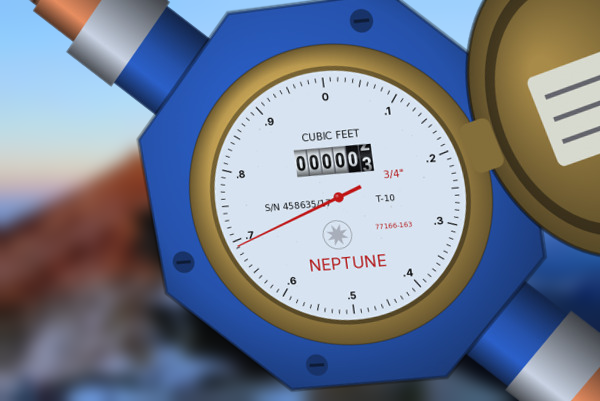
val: 2.69
